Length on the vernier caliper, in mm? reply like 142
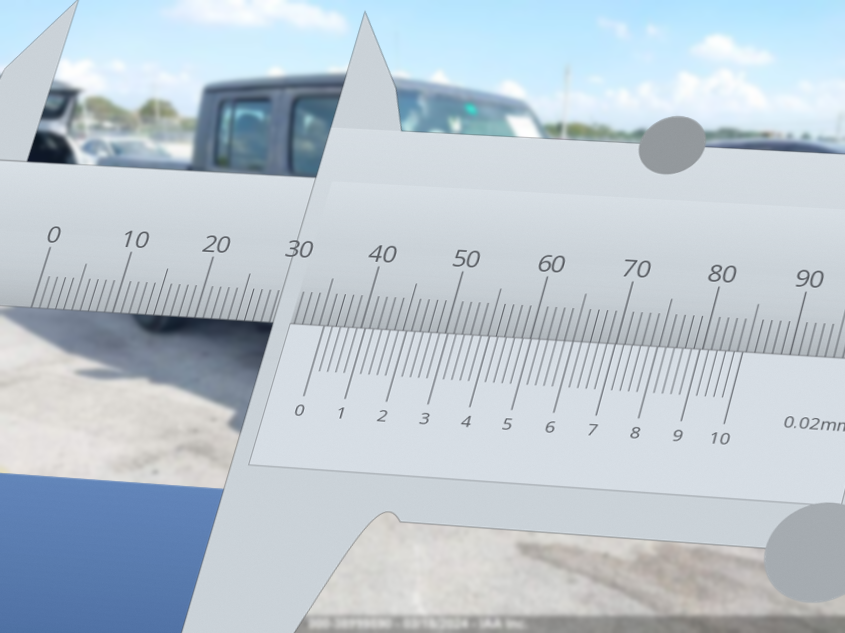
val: 35.6
